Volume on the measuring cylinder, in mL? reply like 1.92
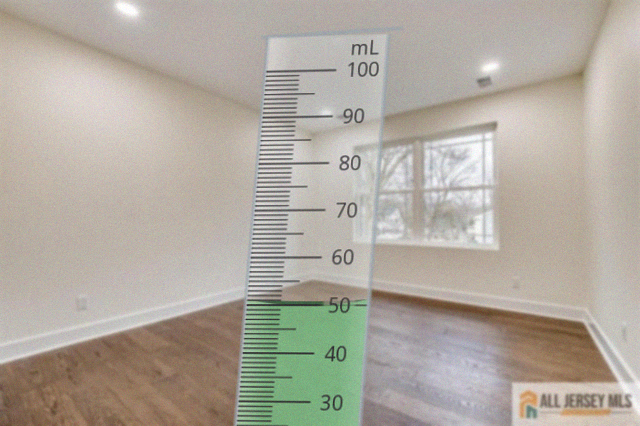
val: 50
